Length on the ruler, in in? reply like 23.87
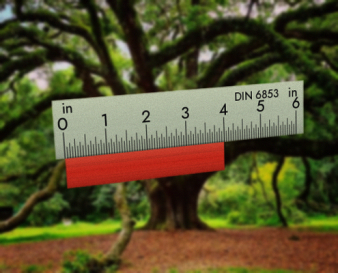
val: 4
